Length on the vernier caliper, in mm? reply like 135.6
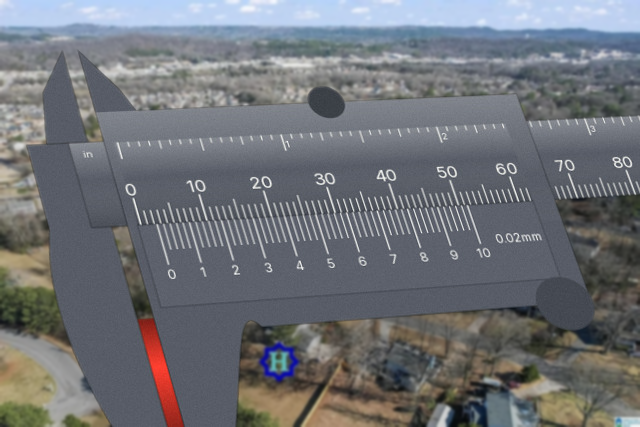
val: 2.4
